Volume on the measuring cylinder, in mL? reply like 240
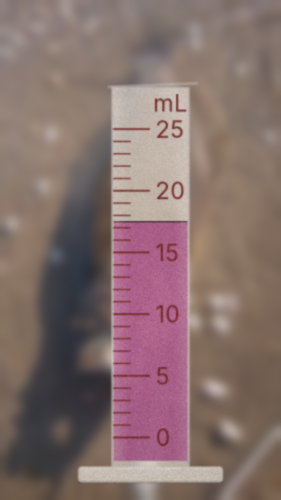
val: 17.5
